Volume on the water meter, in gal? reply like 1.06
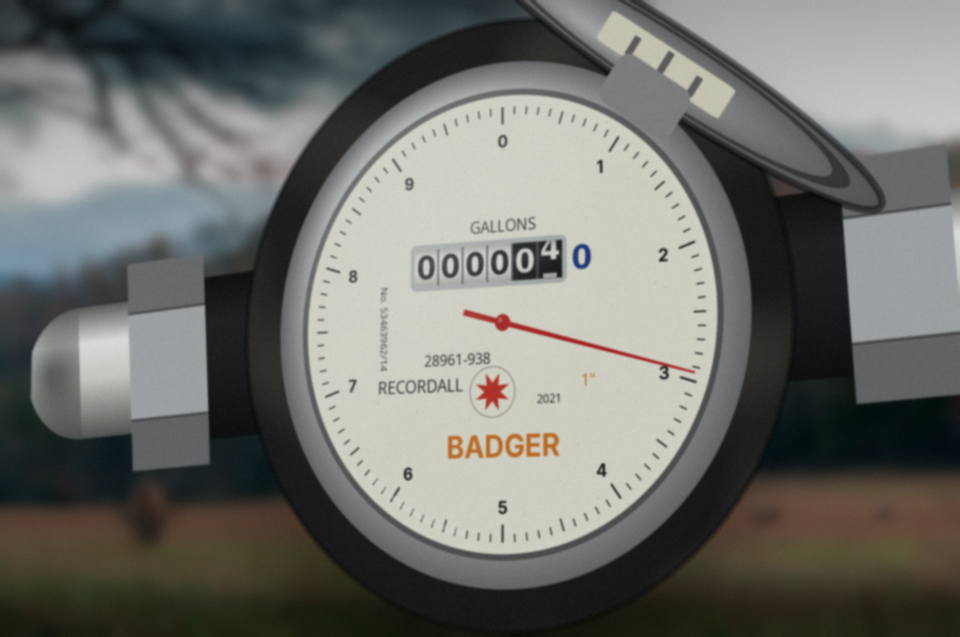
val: 42.9
